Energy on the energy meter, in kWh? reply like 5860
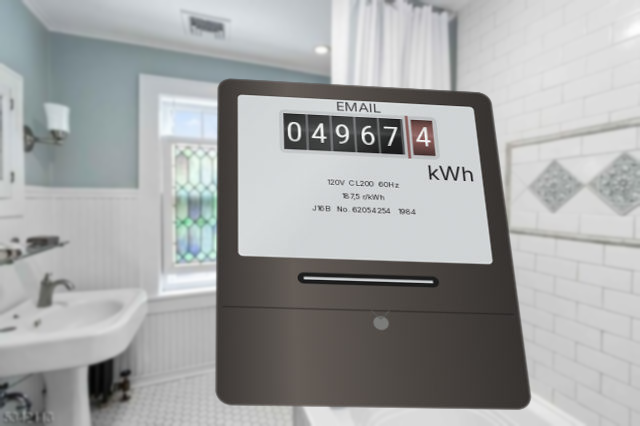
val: 4967.4
